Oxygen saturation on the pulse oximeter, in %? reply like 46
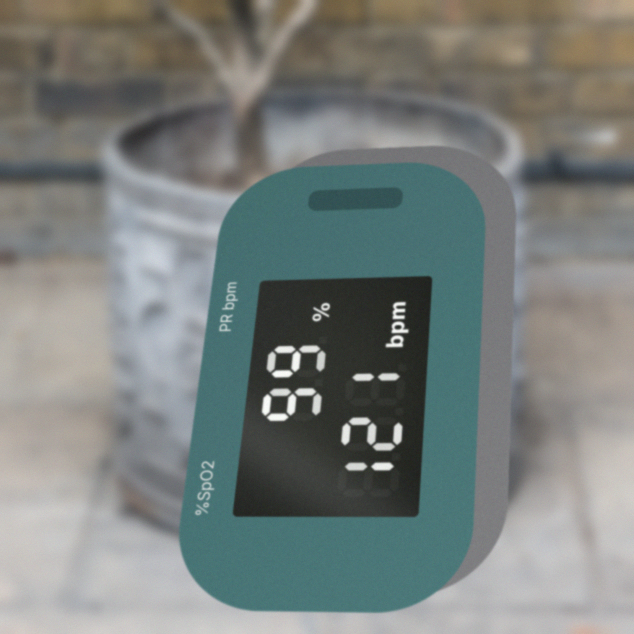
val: 99
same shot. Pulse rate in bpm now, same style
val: 121
